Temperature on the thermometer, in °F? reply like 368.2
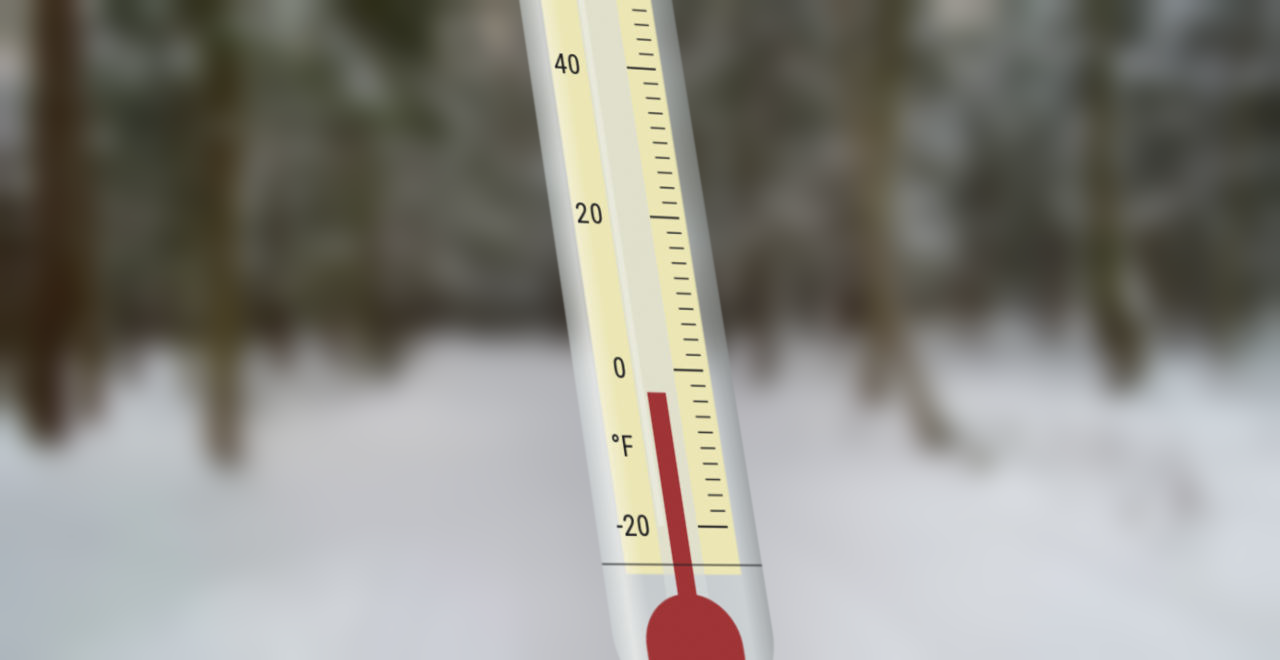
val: -3
